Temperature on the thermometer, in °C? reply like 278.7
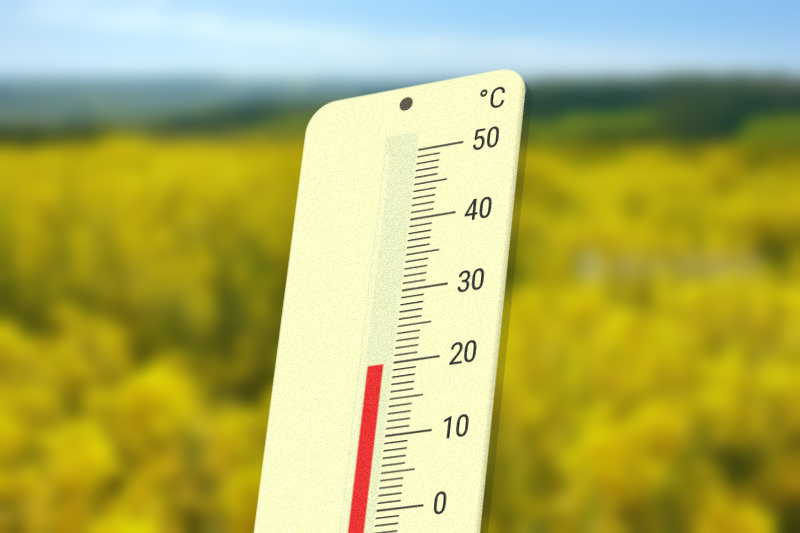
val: 20
